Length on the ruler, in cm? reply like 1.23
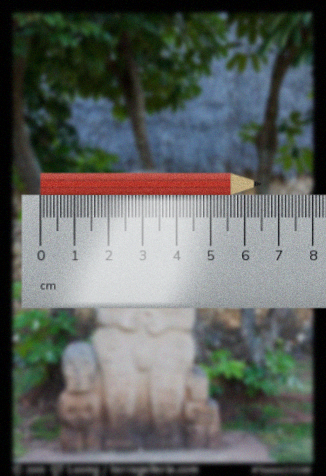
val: 6.5
